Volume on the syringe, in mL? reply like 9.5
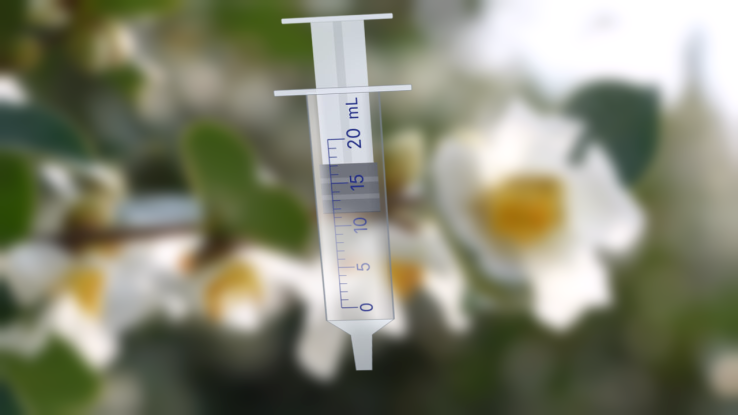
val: 11.5
